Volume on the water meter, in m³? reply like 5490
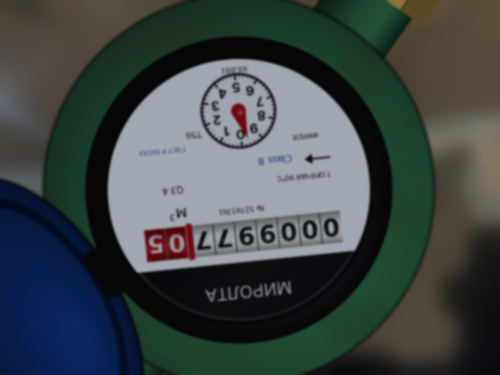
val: 9977.049
